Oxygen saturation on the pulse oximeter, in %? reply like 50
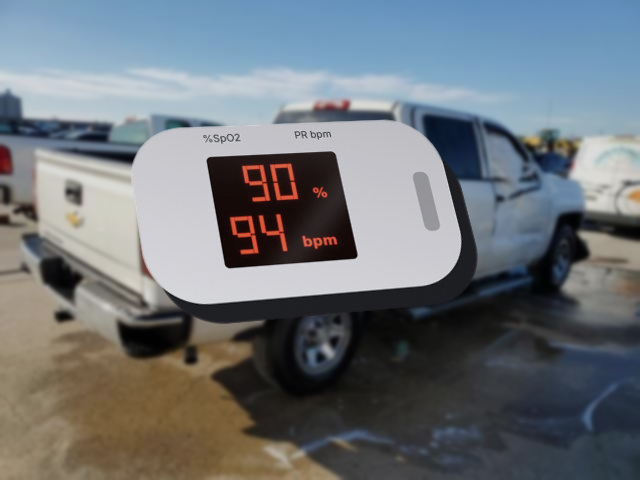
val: 90
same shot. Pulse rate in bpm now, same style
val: 94
